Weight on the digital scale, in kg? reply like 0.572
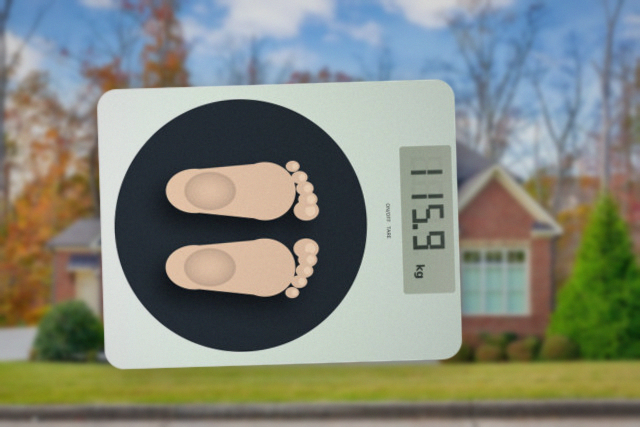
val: 115.9
